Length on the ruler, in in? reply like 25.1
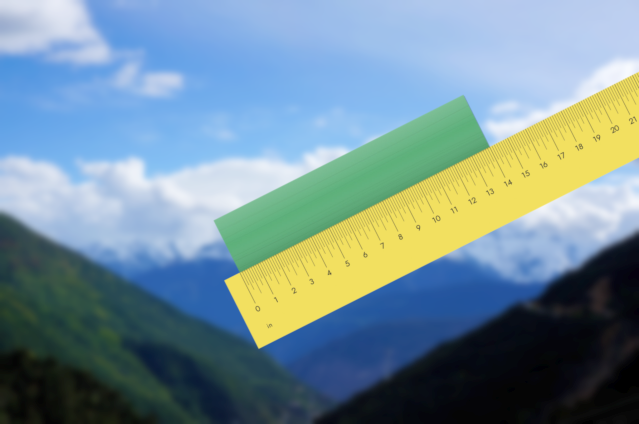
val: 14
